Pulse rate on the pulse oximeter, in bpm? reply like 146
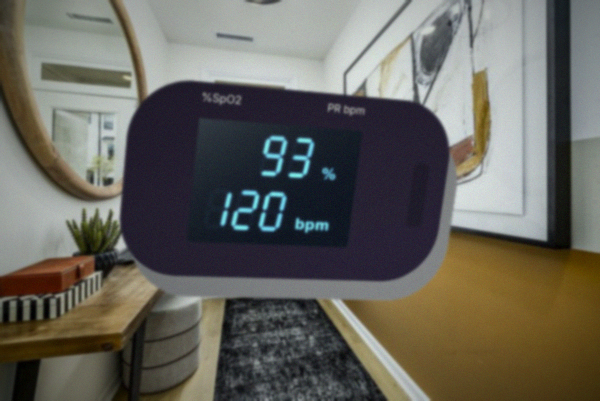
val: 120
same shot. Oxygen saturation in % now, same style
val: 93
